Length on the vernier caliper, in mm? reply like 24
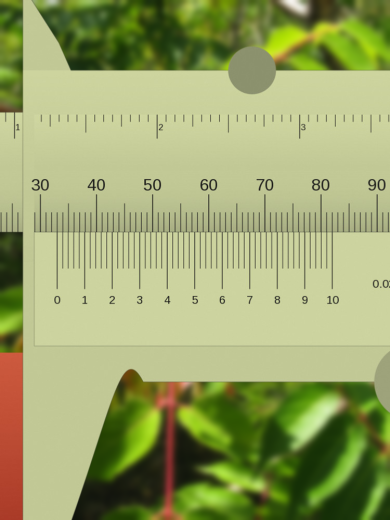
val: 33.0
